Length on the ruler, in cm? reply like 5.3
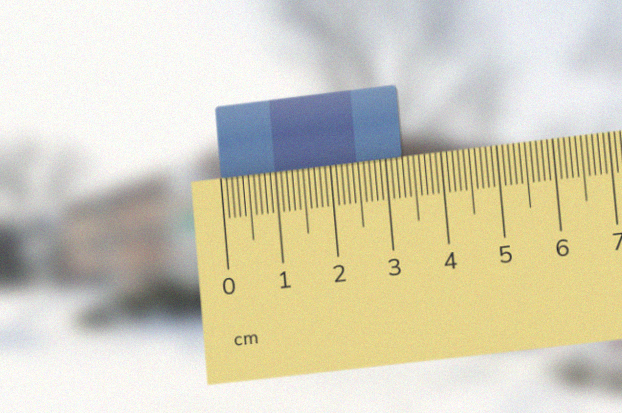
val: 3.3
